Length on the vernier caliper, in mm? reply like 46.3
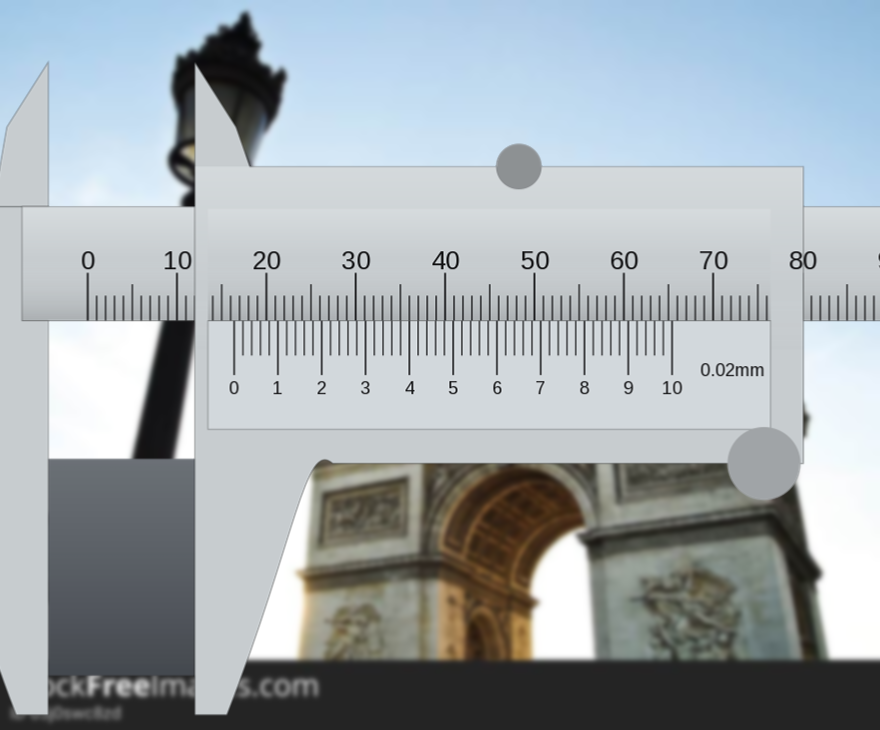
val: 16.4
